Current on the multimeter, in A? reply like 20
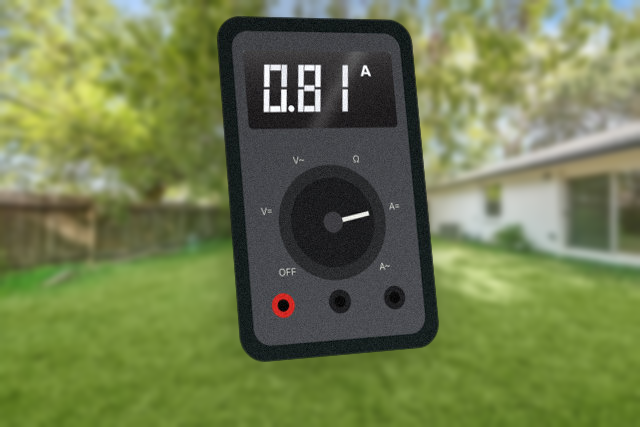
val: 0.81
